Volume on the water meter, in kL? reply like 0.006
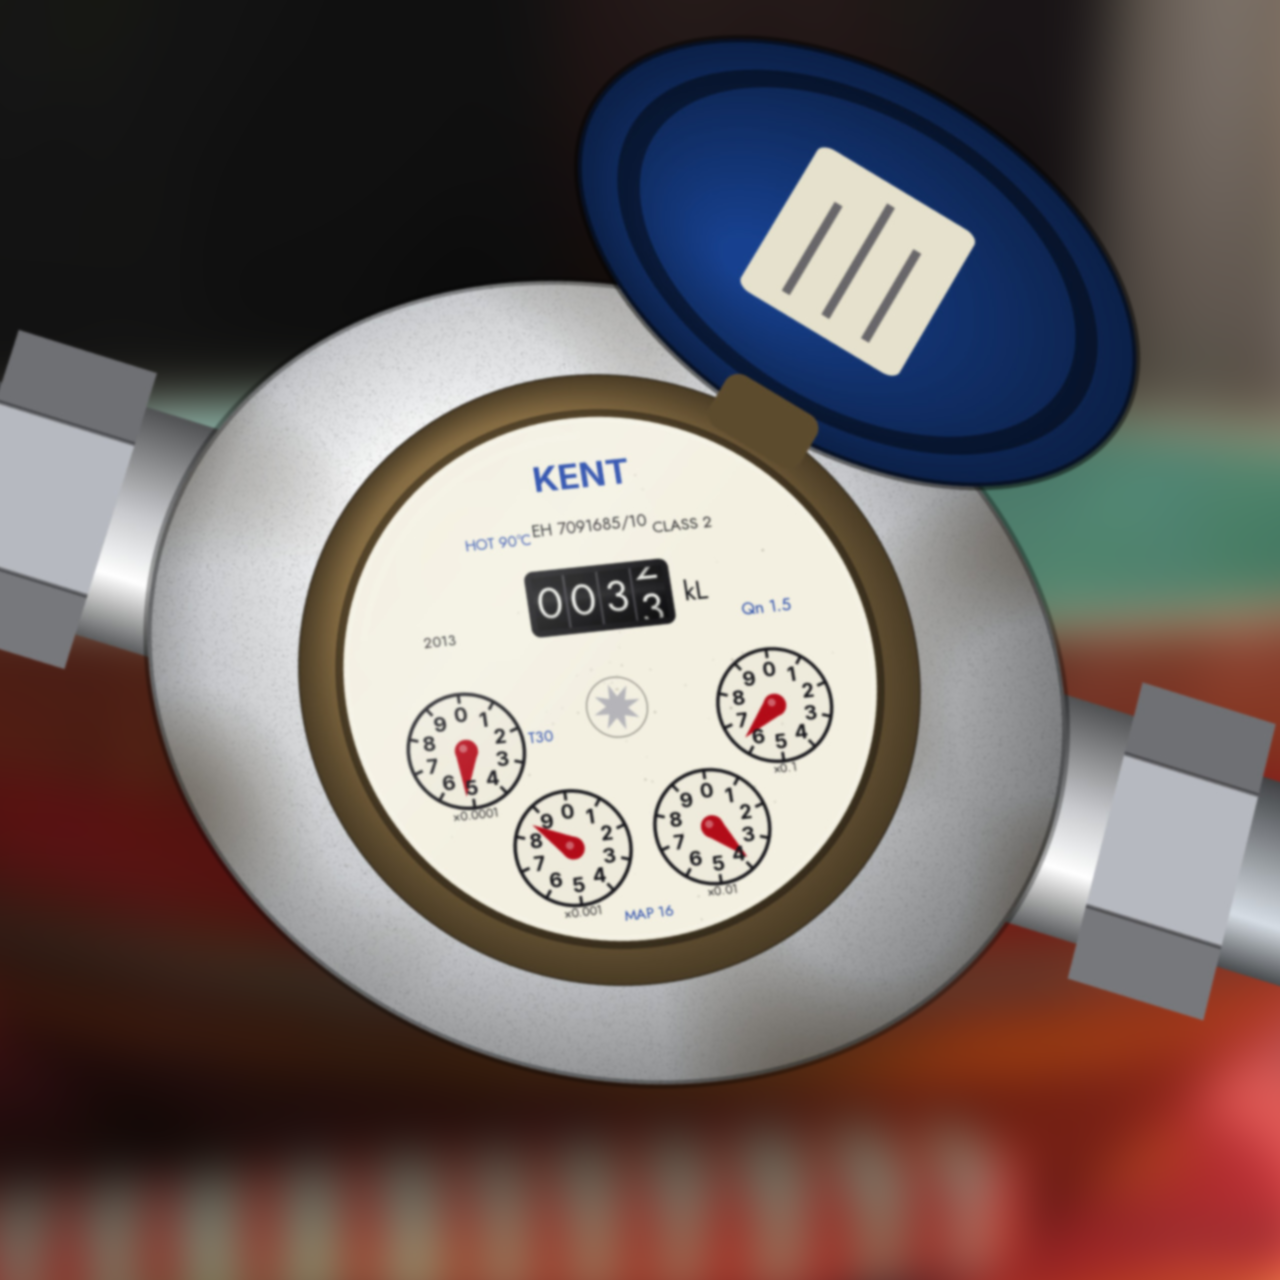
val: 32.6385
